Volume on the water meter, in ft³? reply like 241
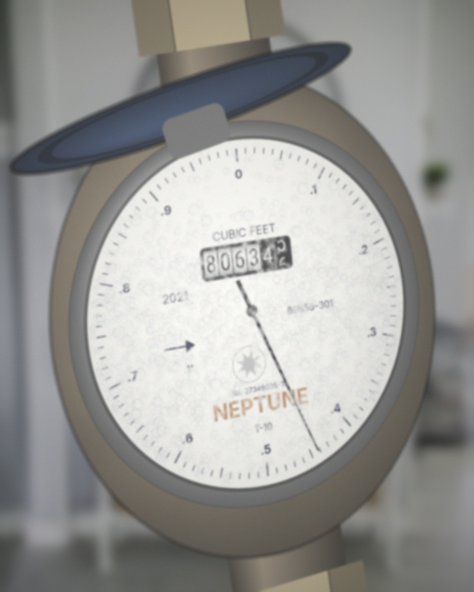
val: 806345.44
